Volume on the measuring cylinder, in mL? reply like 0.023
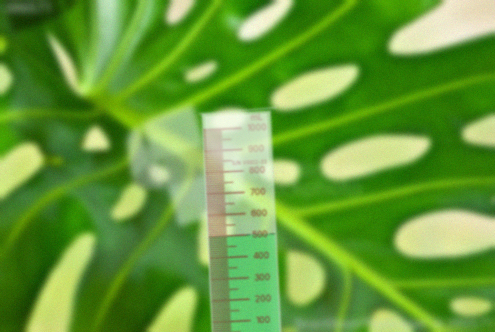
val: 500
